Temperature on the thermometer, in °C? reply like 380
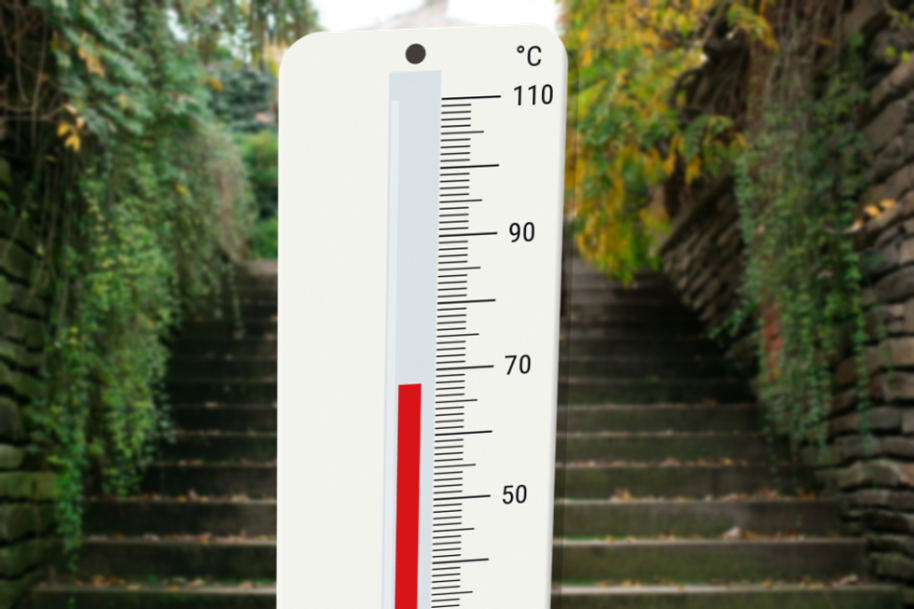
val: 68
